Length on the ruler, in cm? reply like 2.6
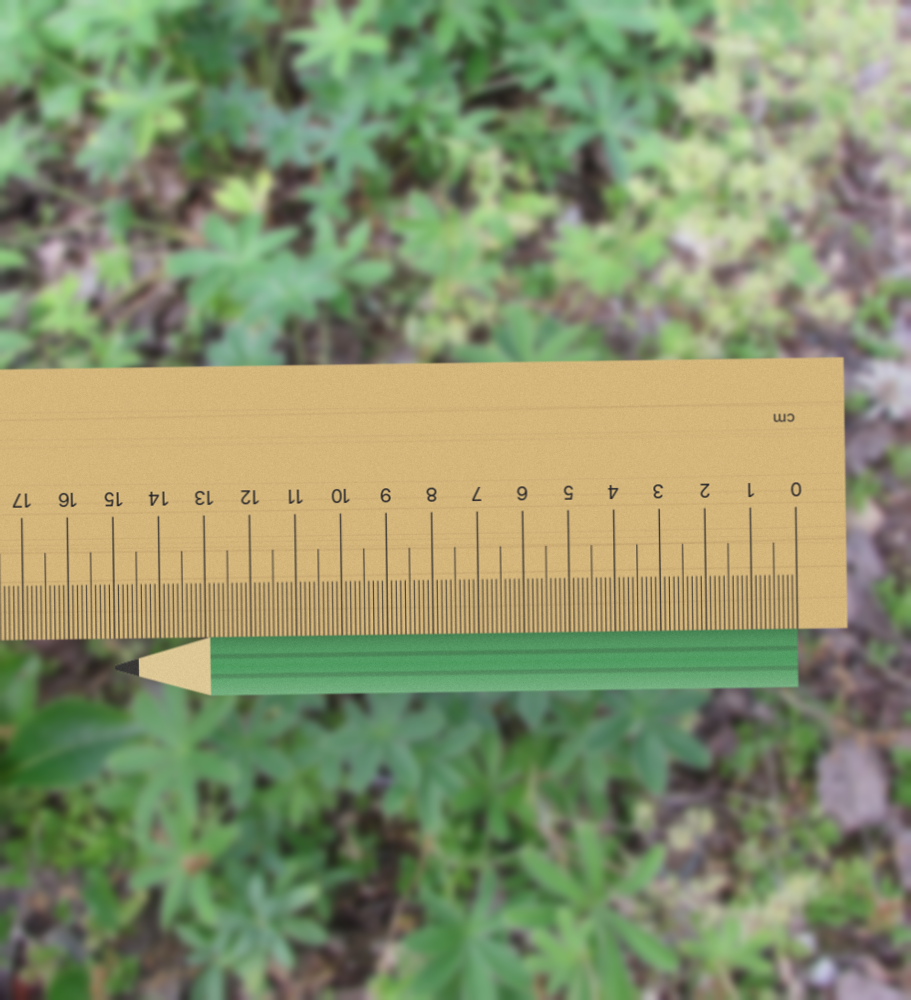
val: 15
